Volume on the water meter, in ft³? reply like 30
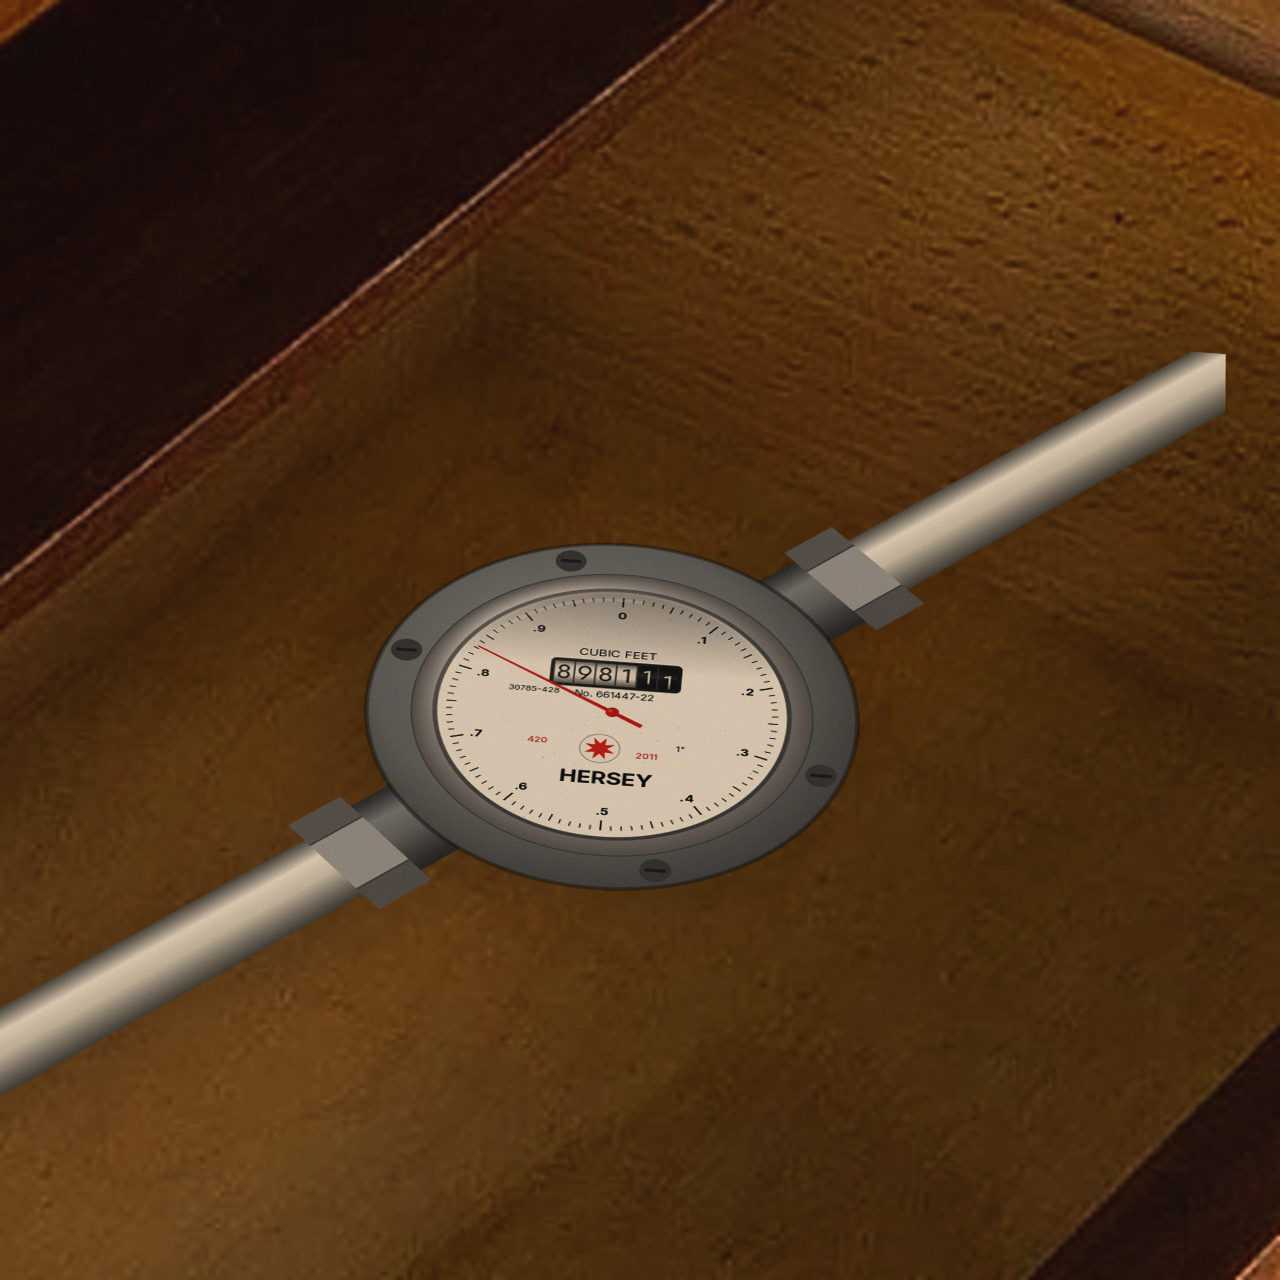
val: 898110.83
